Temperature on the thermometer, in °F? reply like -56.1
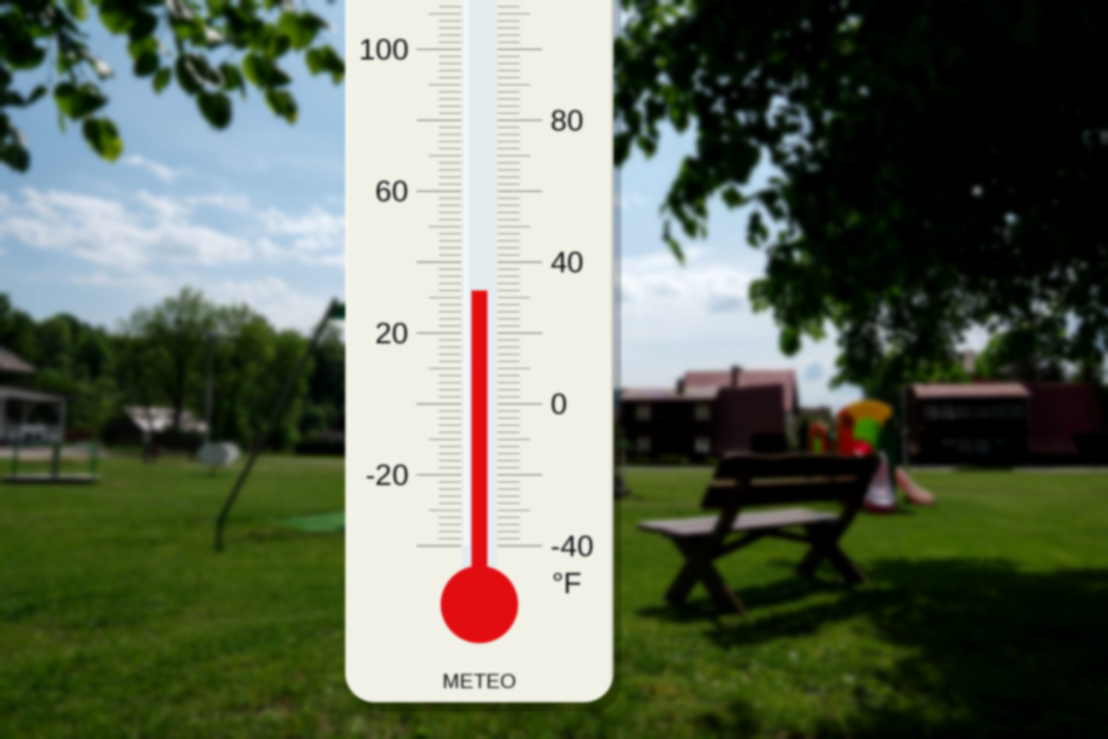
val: 32
